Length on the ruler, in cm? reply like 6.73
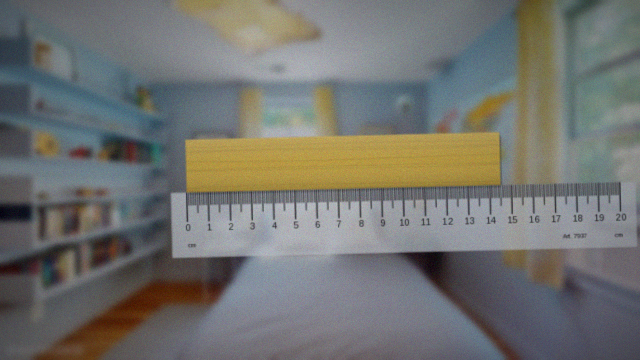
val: 14.5
